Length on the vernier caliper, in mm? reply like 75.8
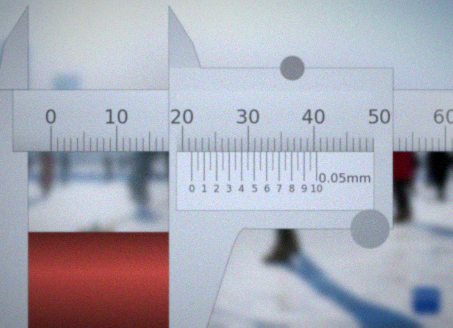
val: 21.4
